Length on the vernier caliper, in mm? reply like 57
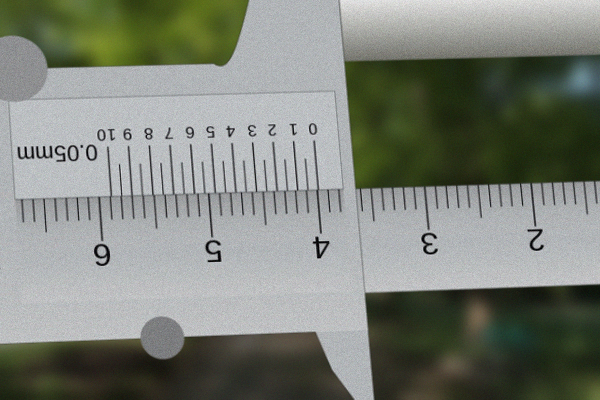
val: 39.9
